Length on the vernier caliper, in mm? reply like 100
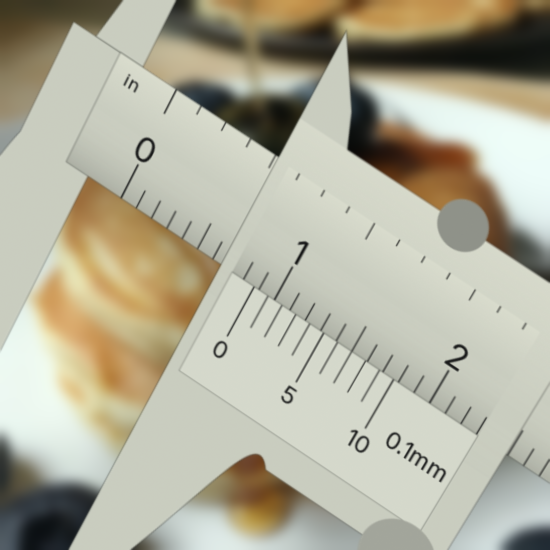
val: 8.7
